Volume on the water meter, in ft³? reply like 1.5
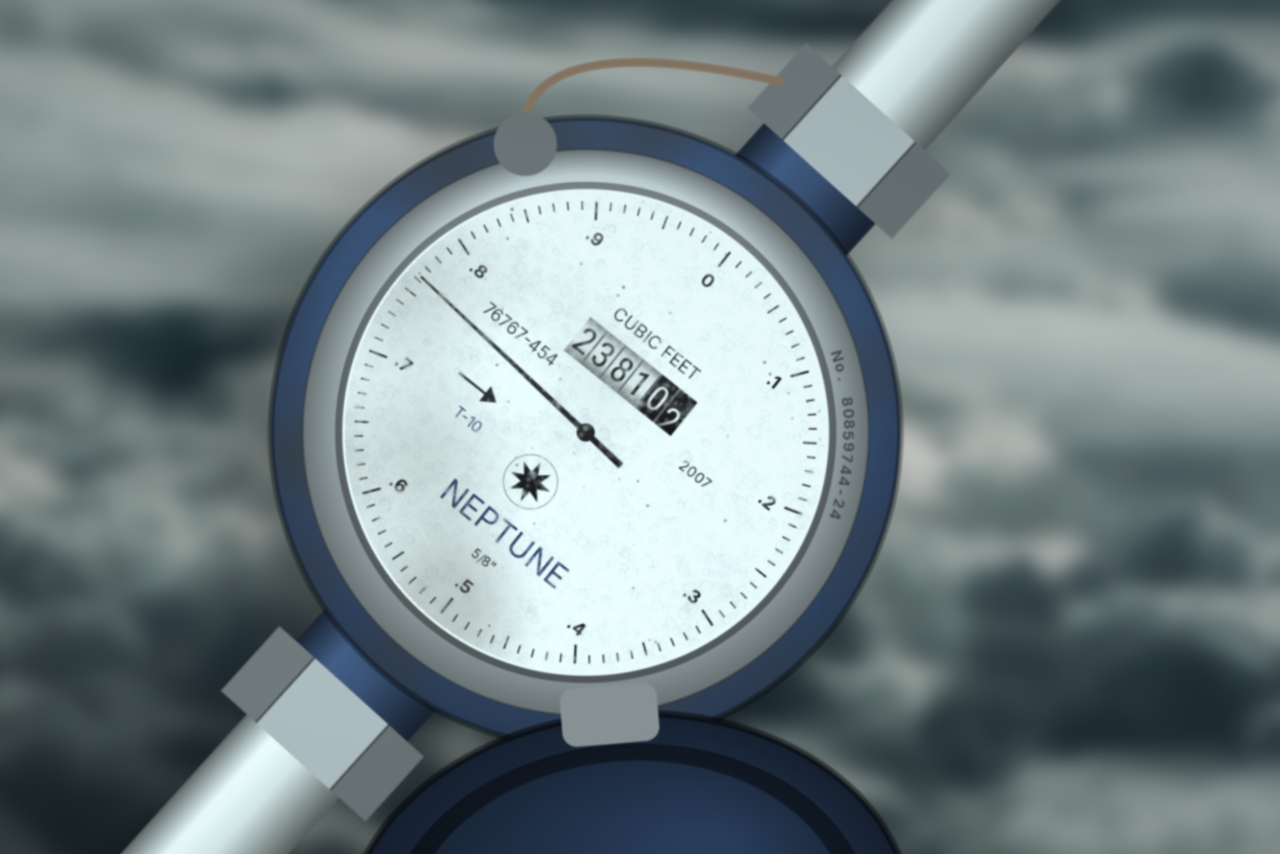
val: 238101.76
